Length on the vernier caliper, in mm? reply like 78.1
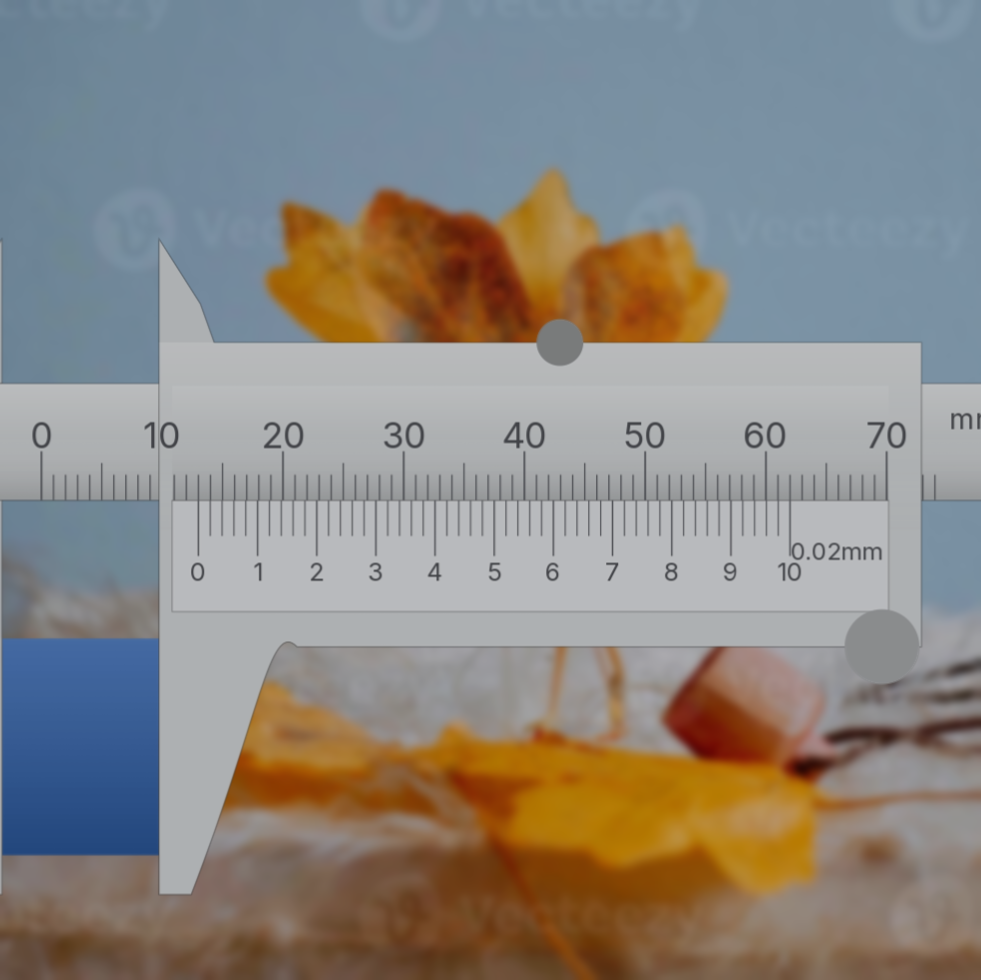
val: 13.0
